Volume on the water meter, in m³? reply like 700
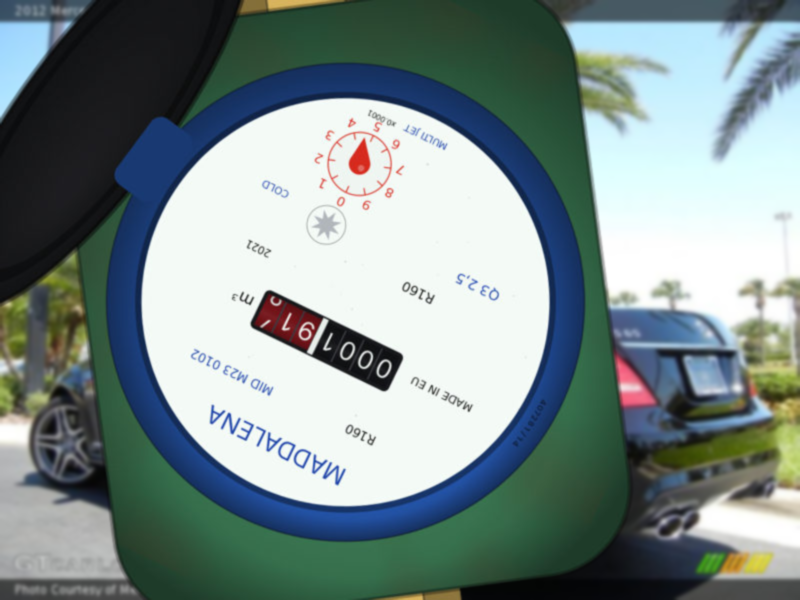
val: 1.9174
